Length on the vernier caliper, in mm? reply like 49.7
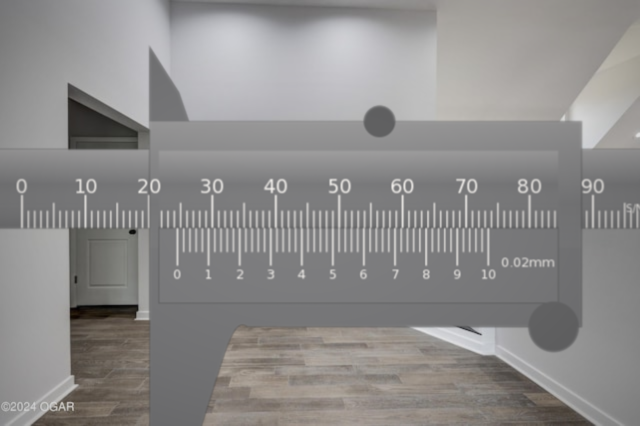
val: 24.5
